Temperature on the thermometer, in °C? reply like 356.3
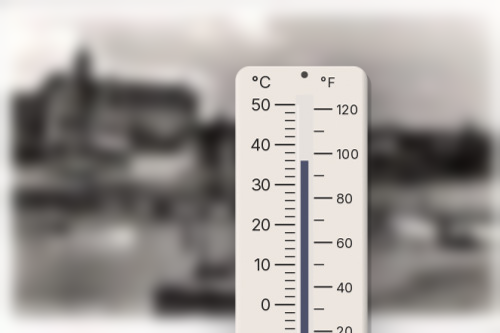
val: 36
